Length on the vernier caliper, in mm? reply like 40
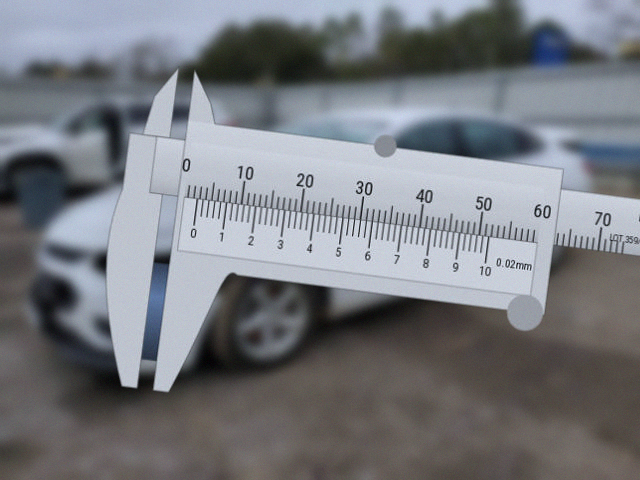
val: 2.6
